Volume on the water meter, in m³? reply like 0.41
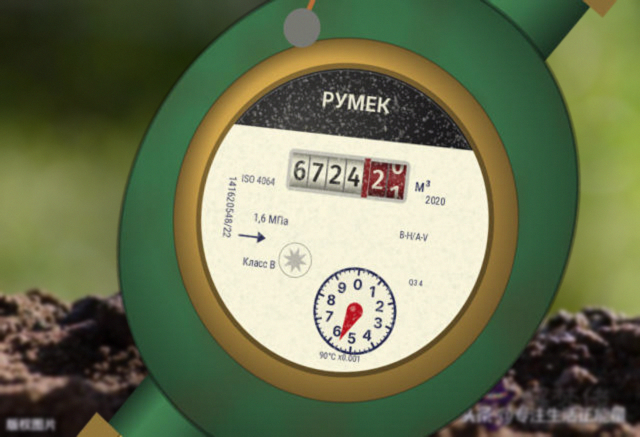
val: 6724.205
